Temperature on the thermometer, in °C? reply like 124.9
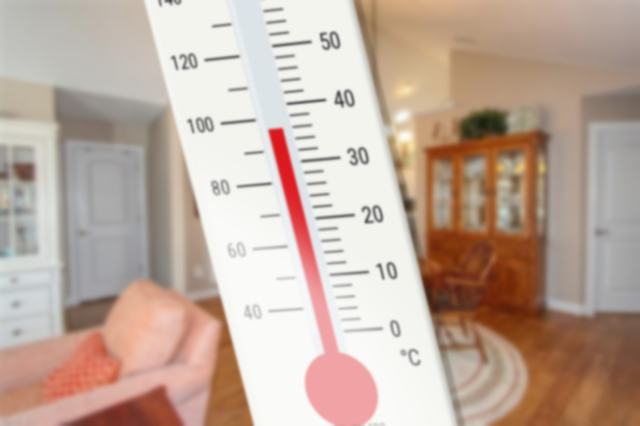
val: 36
